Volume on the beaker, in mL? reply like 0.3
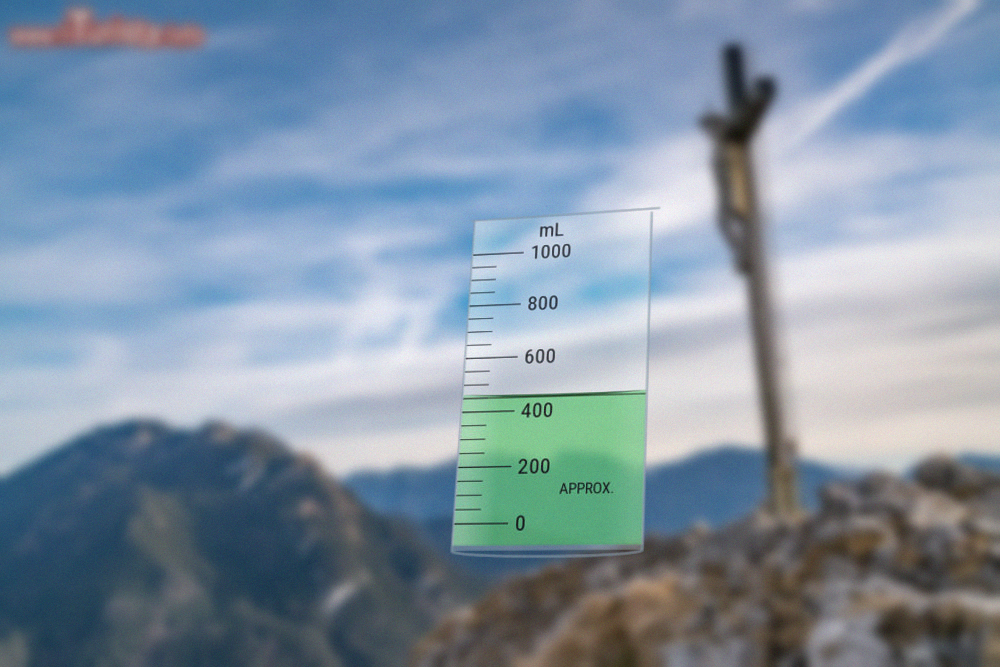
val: 450
